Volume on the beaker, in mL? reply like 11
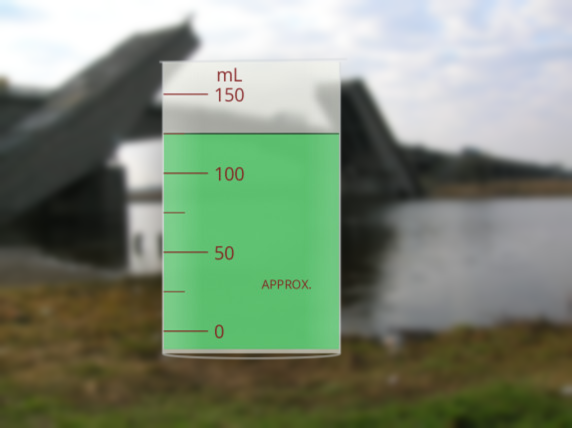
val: 125
